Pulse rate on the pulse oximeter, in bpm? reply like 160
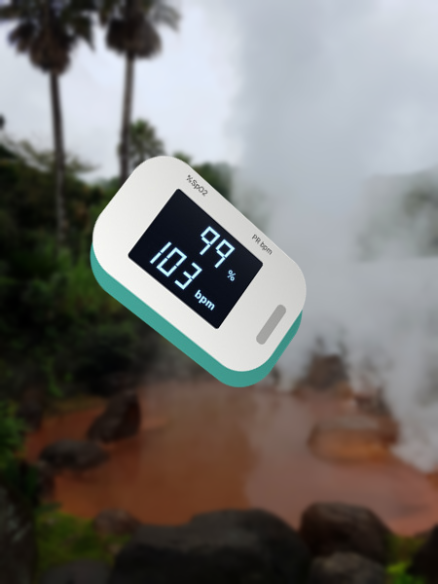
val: 103
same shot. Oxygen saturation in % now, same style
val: 99
